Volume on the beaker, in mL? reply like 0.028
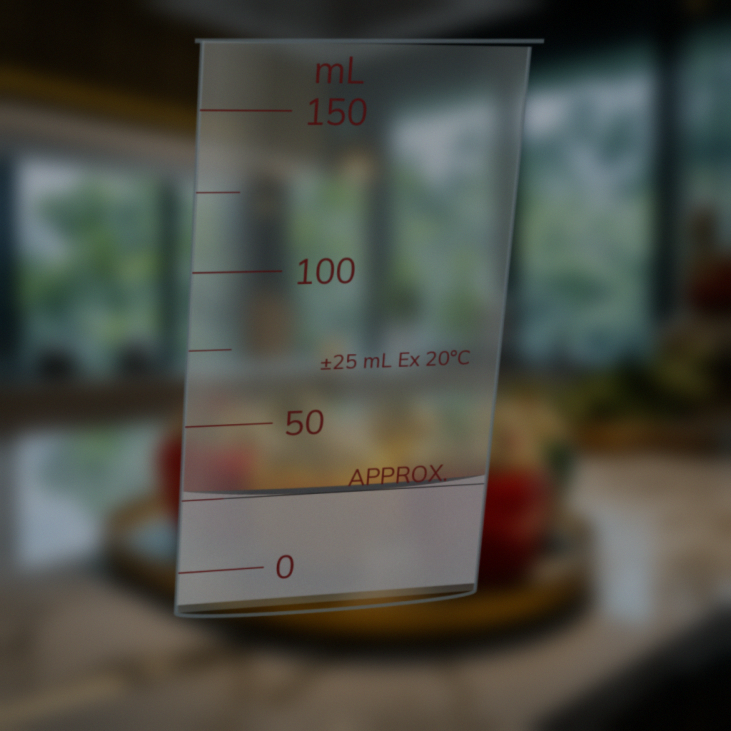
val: 25
